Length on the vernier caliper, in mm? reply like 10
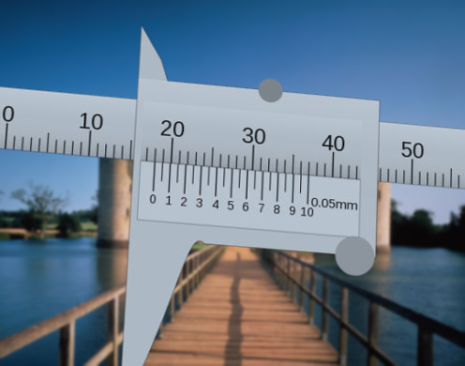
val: 18.0
